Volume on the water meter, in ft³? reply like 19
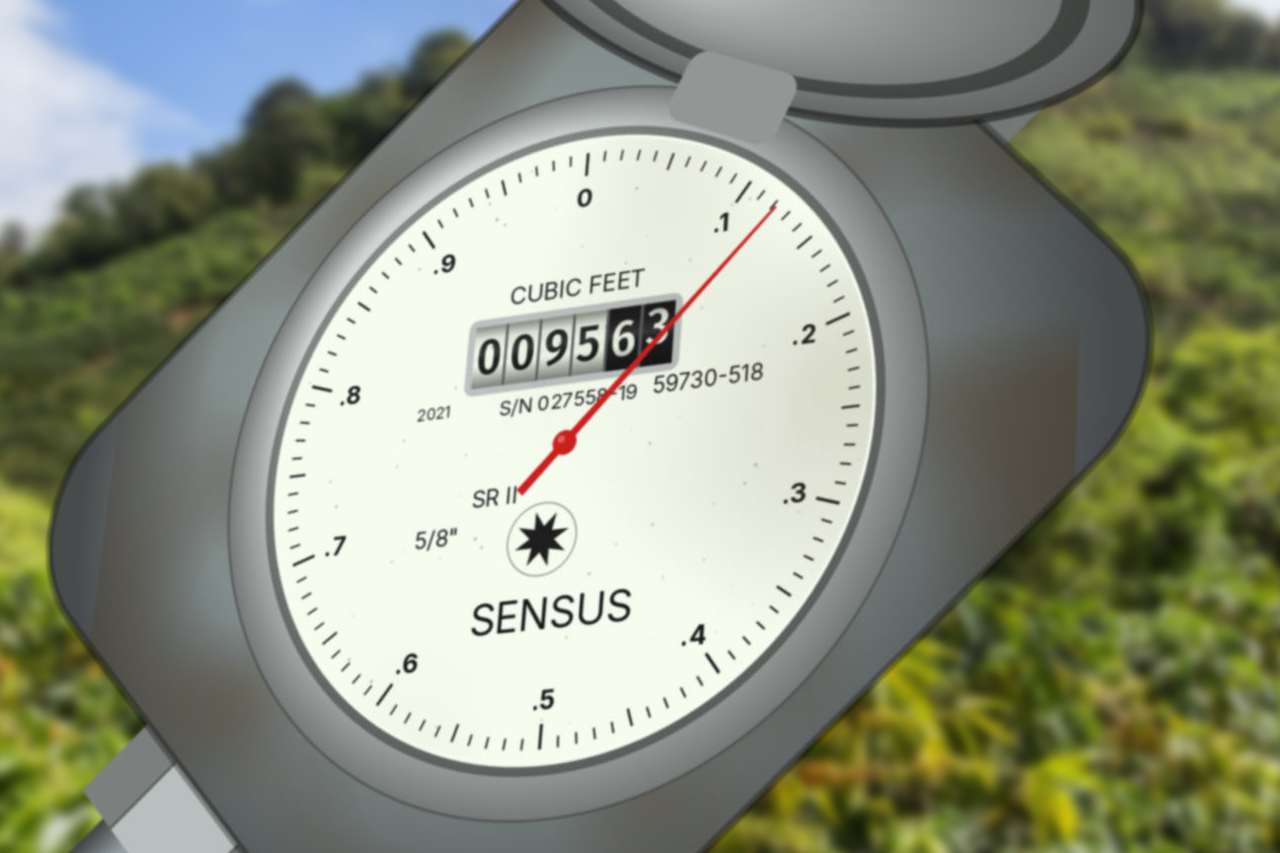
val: 9563.12
